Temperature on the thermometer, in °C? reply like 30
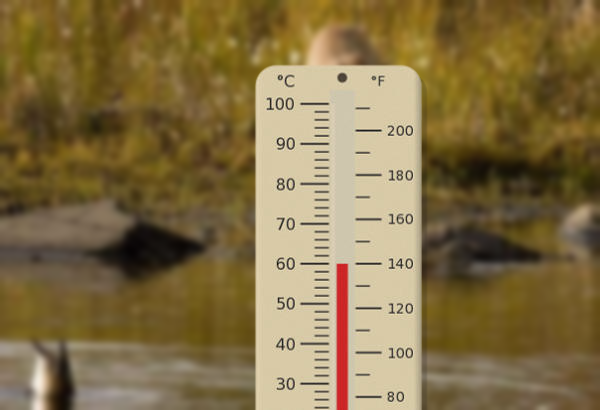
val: 60
